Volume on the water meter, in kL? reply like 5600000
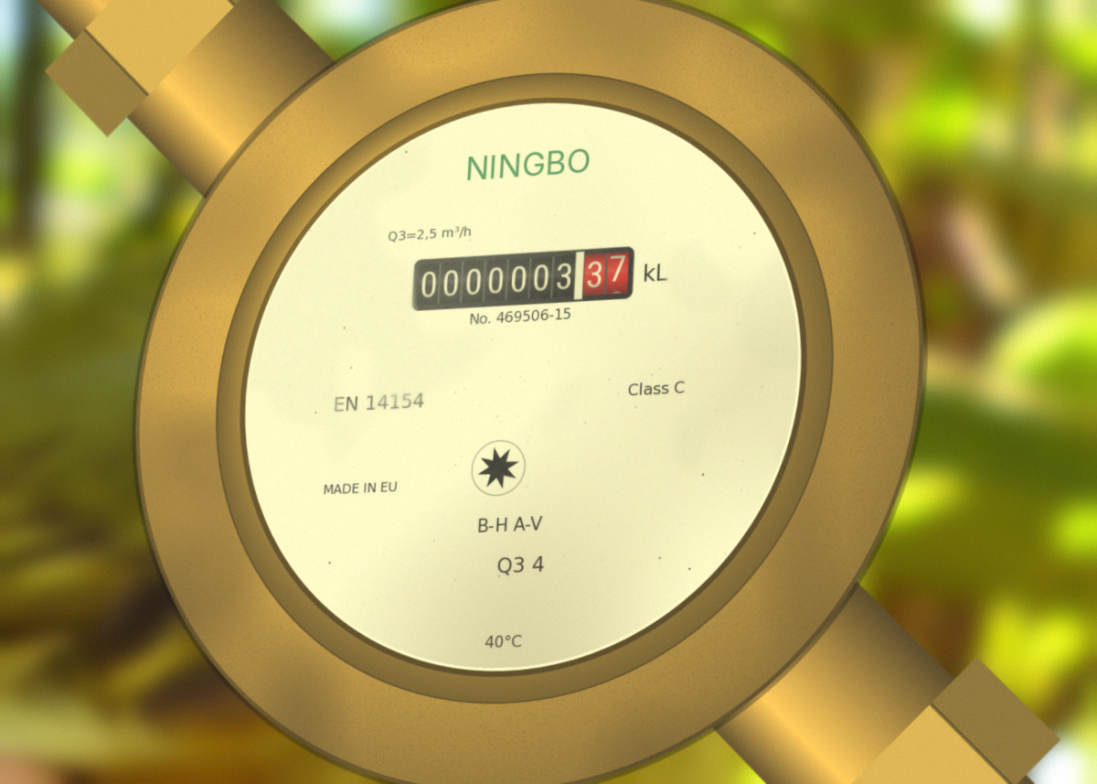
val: 3.37
